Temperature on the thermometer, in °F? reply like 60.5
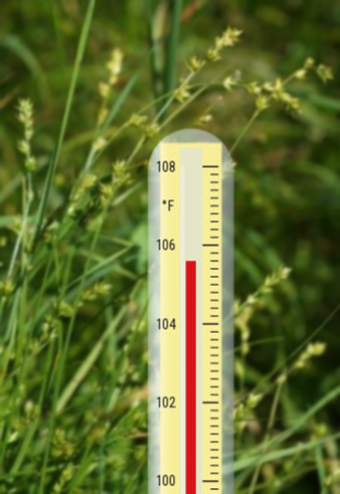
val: 105.6
